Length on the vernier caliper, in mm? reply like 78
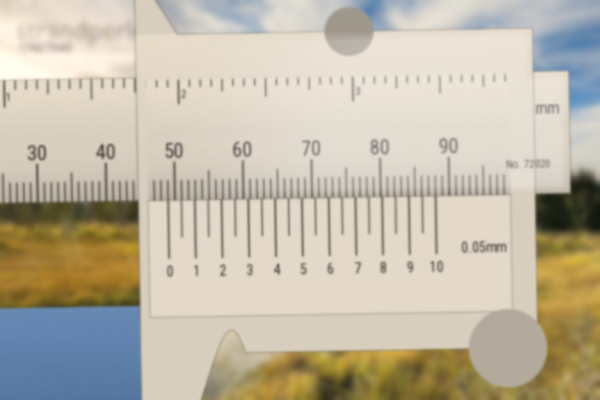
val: 49.0
